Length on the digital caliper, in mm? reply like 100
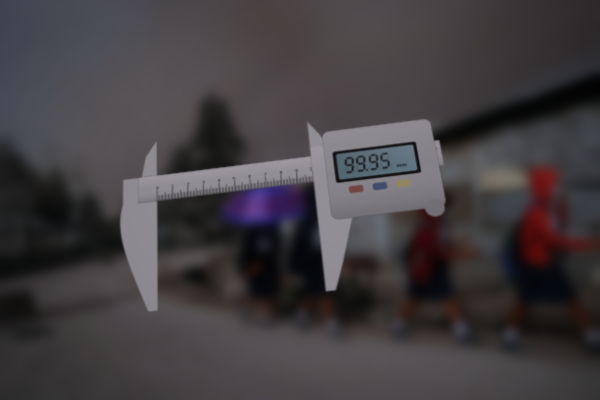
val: 99.95
